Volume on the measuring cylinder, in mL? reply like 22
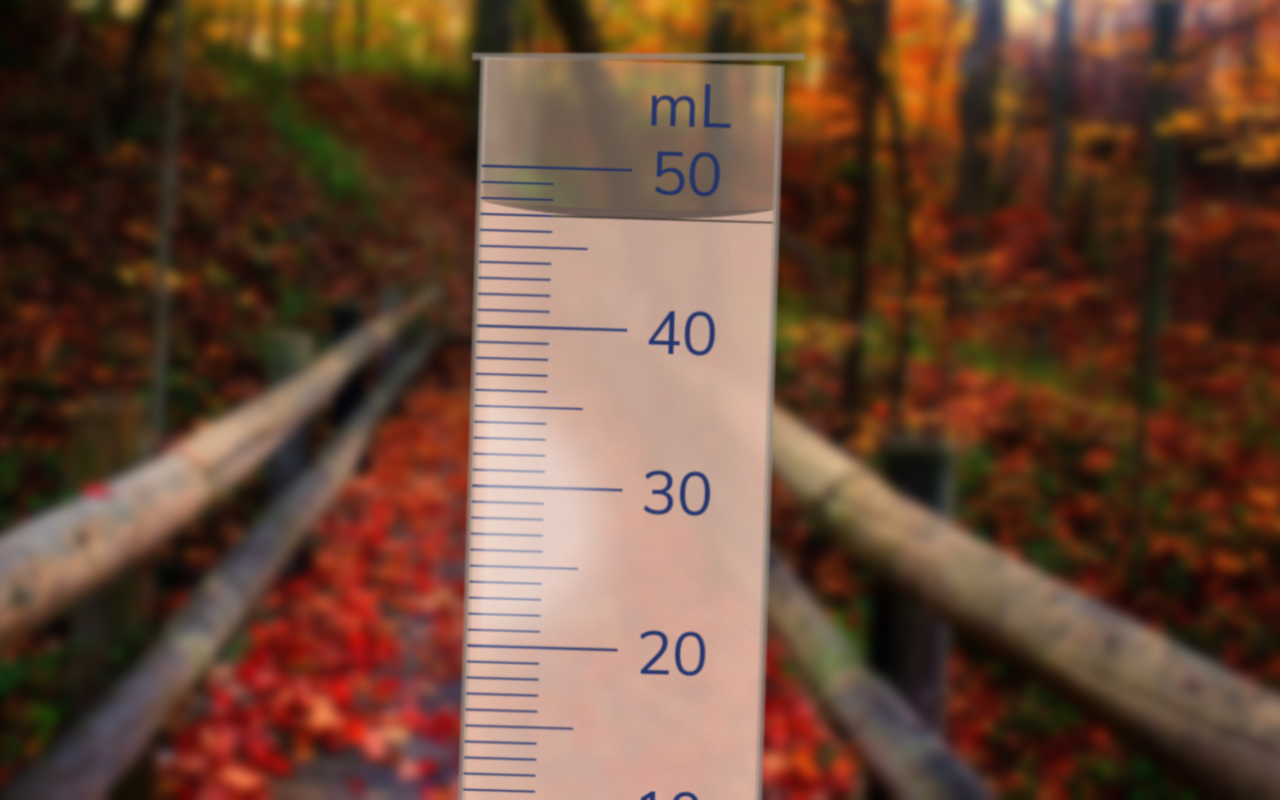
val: 47
